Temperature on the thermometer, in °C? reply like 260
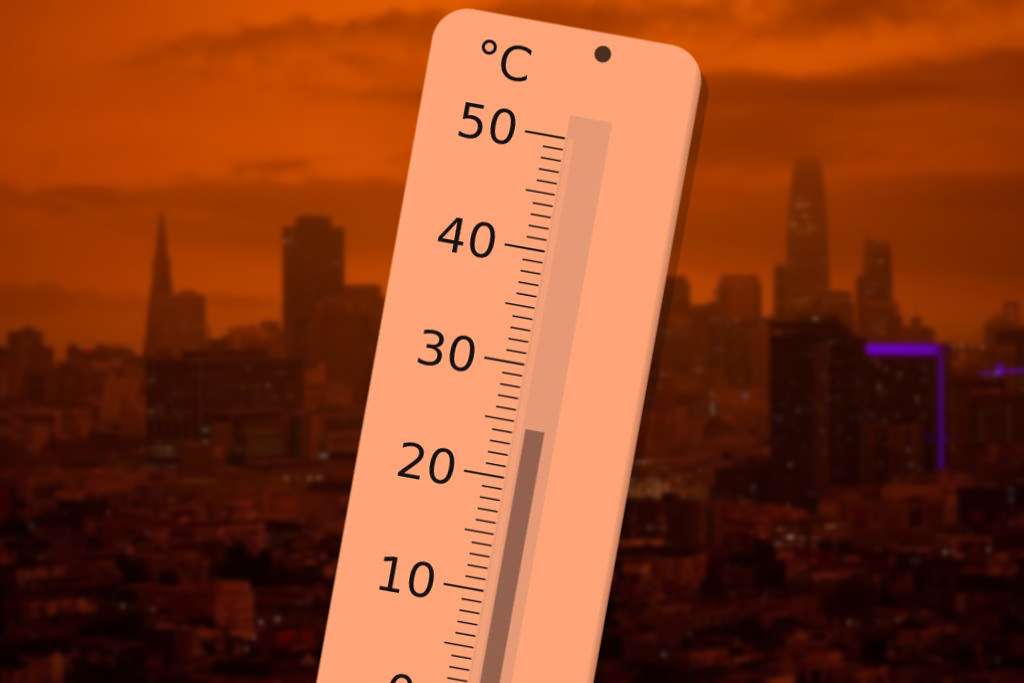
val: 24.5
